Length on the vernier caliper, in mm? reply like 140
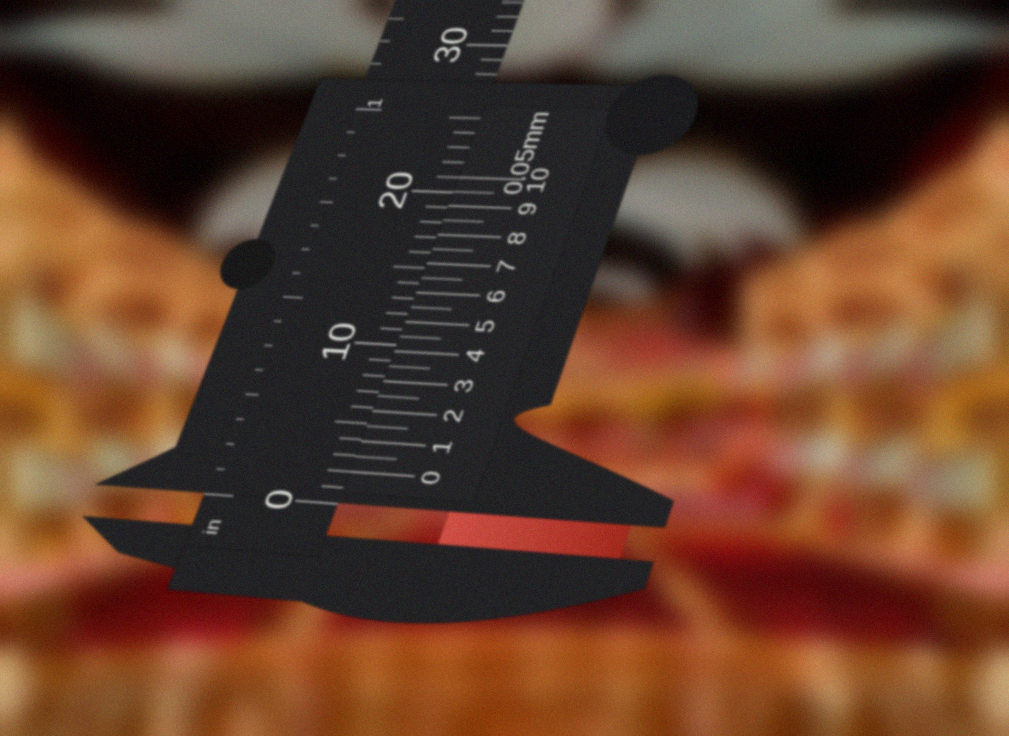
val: 2.0
